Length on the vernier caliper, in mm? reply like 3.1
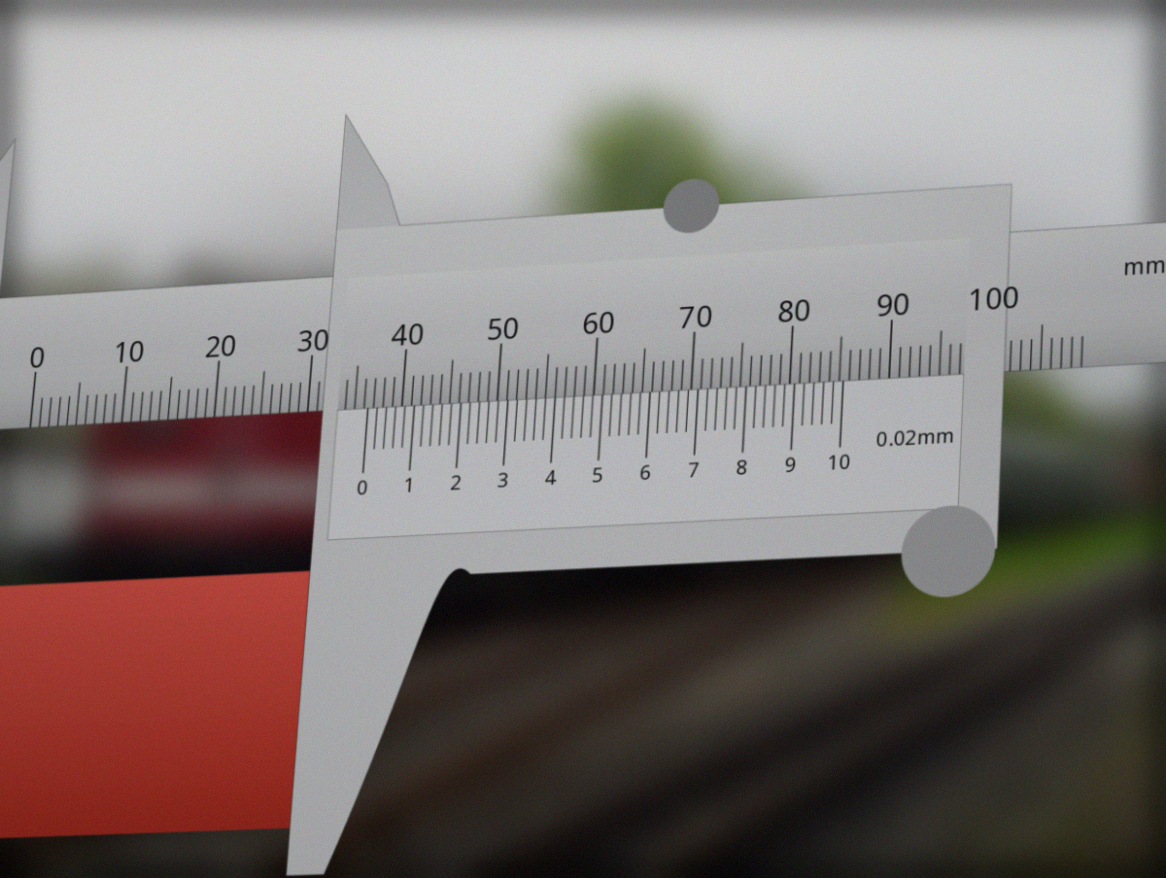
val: 36.4
